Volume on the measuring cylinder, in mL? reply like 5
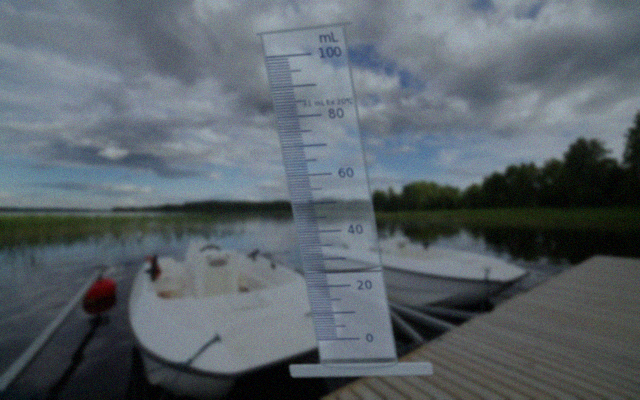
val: 25
